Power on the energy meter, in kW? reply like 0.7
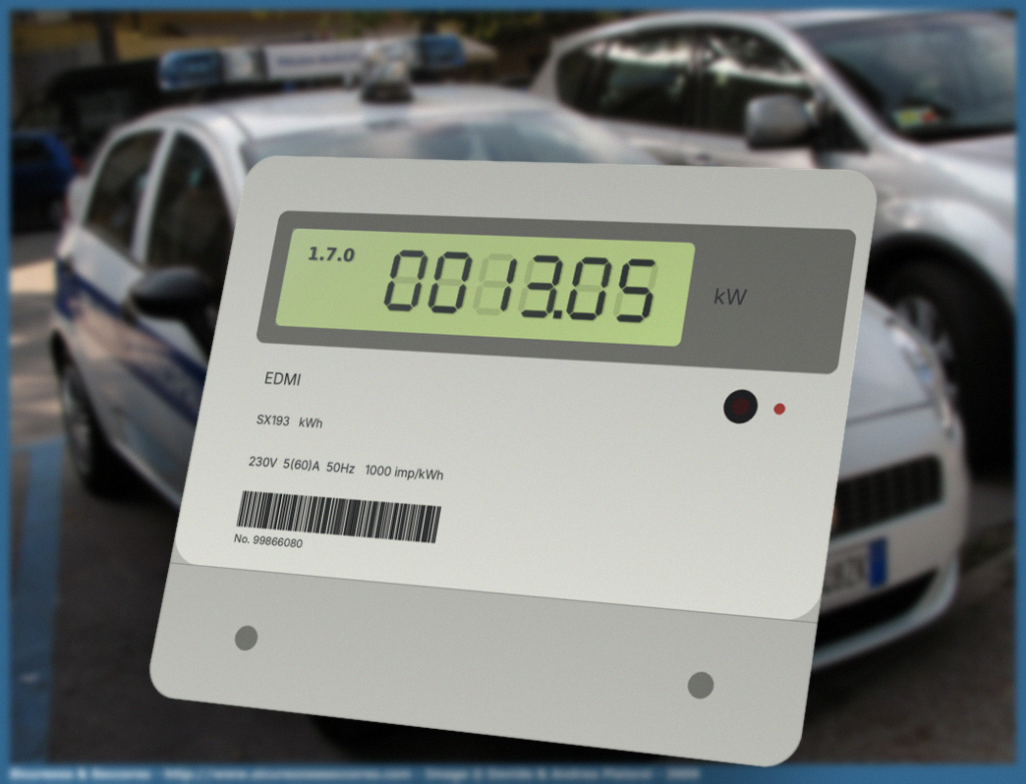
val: 13.05
